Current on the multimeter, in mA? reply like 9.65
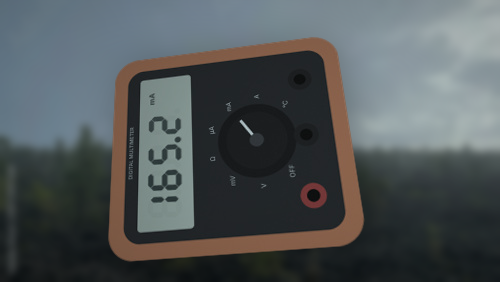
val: 165.2
